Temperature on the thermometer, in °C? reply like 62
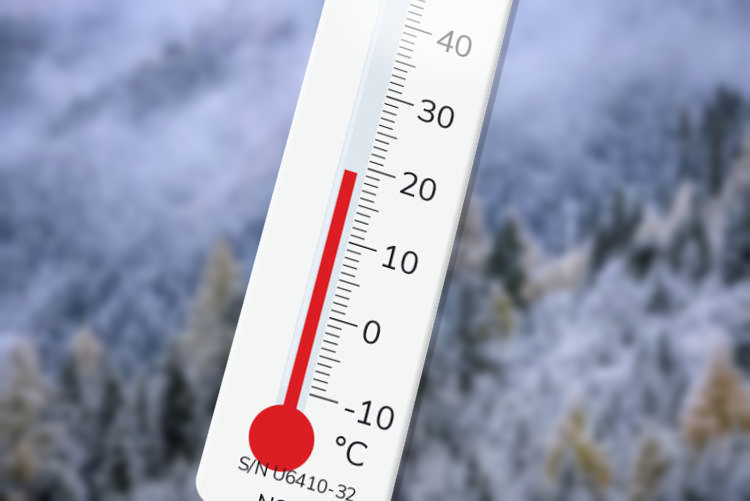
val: 19
